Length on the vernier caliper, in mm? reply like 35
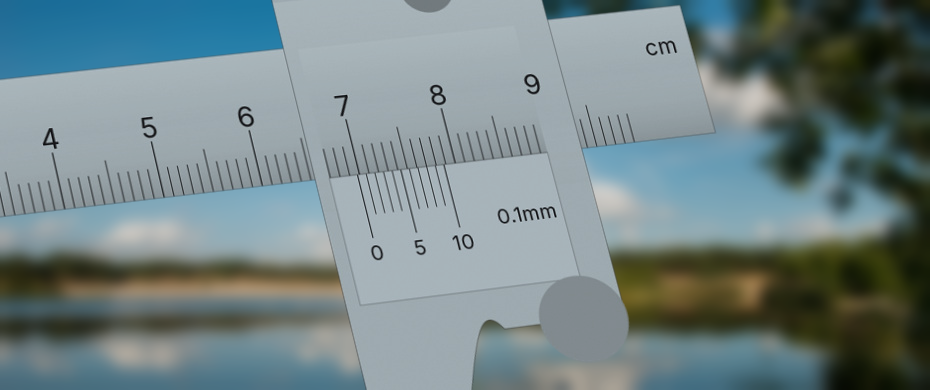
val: 69.8
